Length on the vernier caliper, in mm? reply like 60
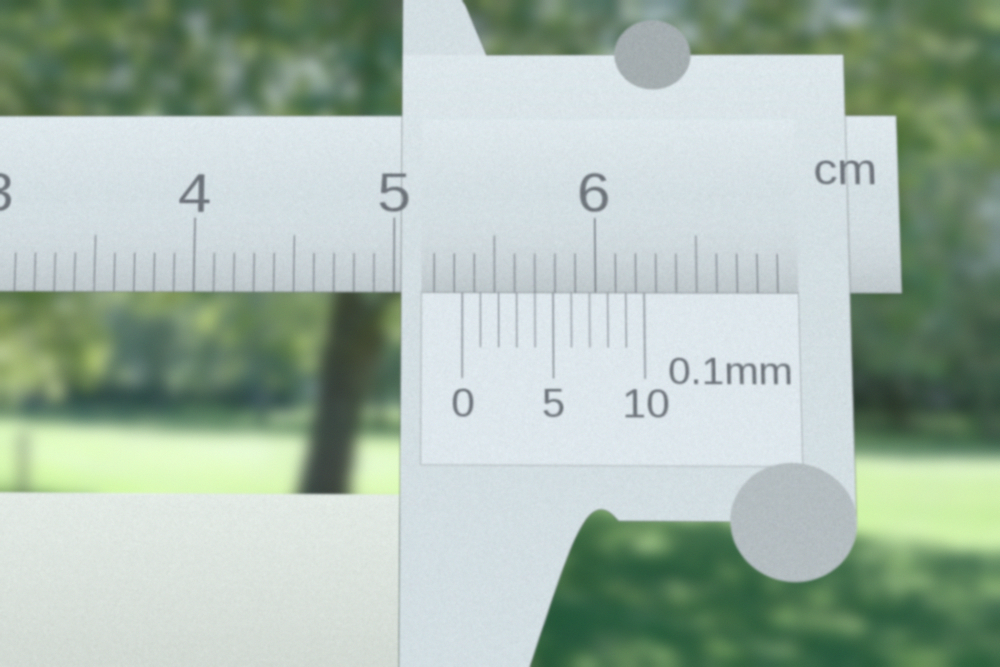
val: 53.4
